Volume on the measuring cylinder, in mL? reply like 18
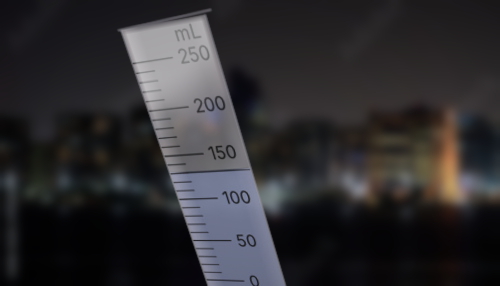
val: 130
